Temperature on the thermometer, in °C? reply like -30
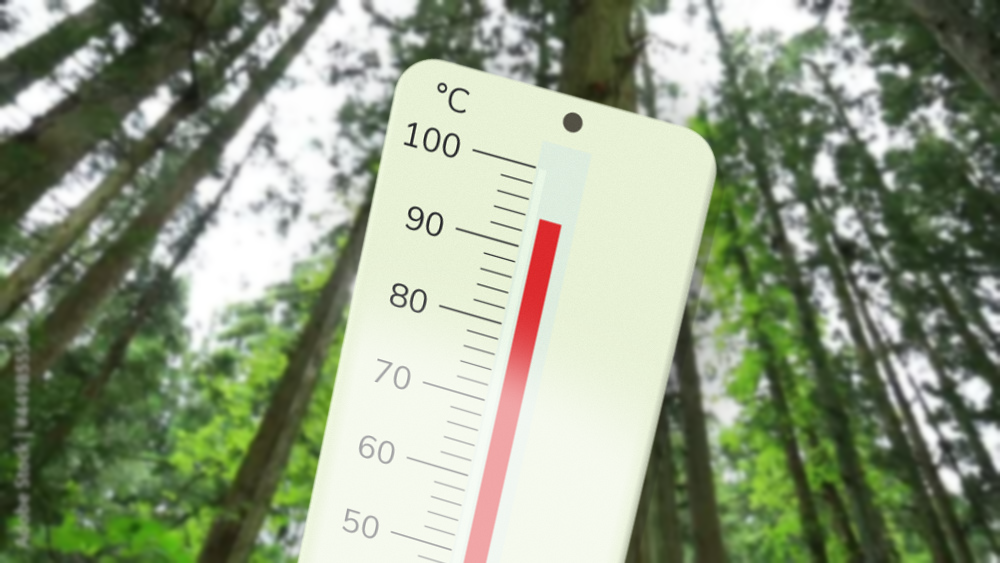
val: 94
